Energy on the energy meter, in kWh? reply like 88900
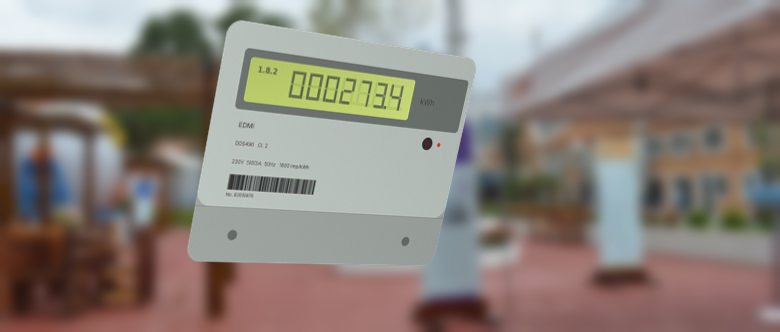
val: 273.4
